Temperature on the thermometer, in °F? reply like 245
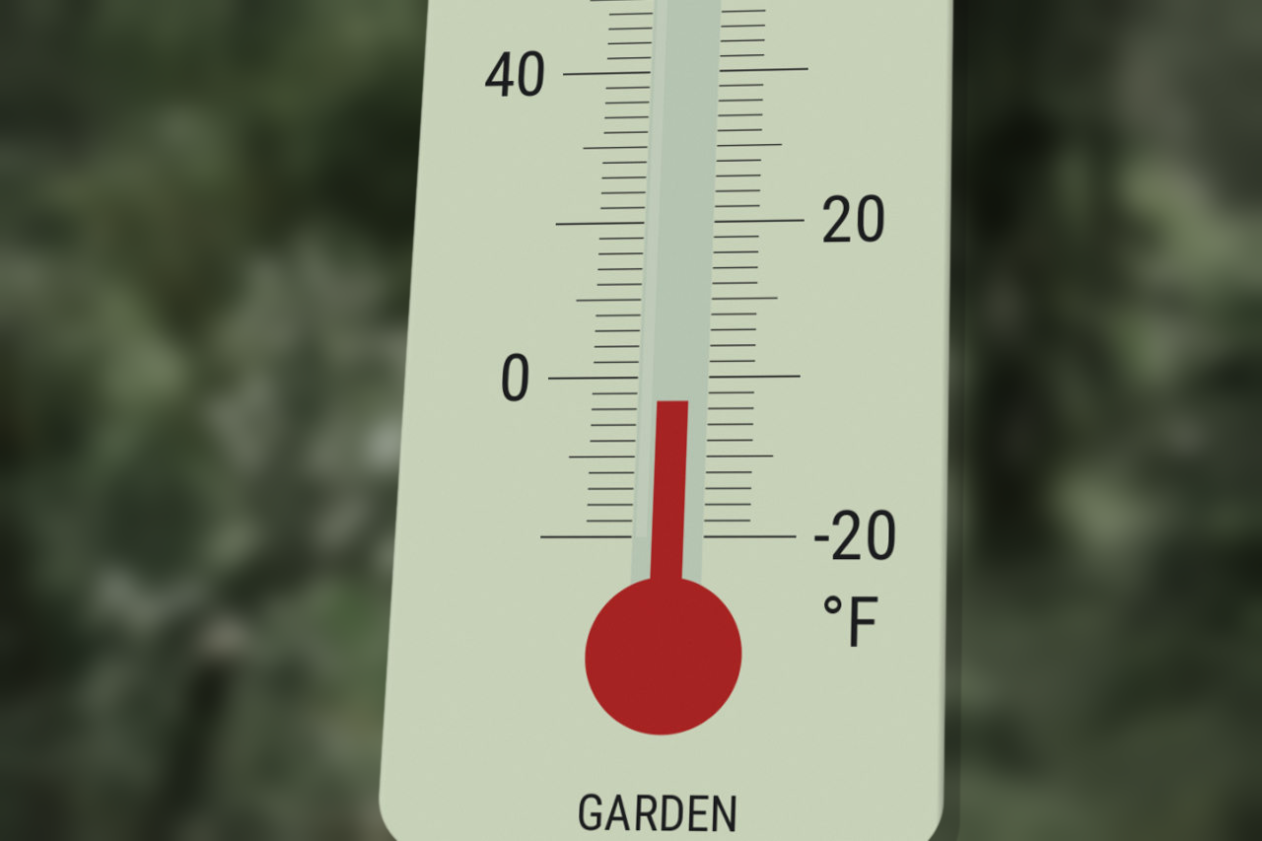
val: -3
